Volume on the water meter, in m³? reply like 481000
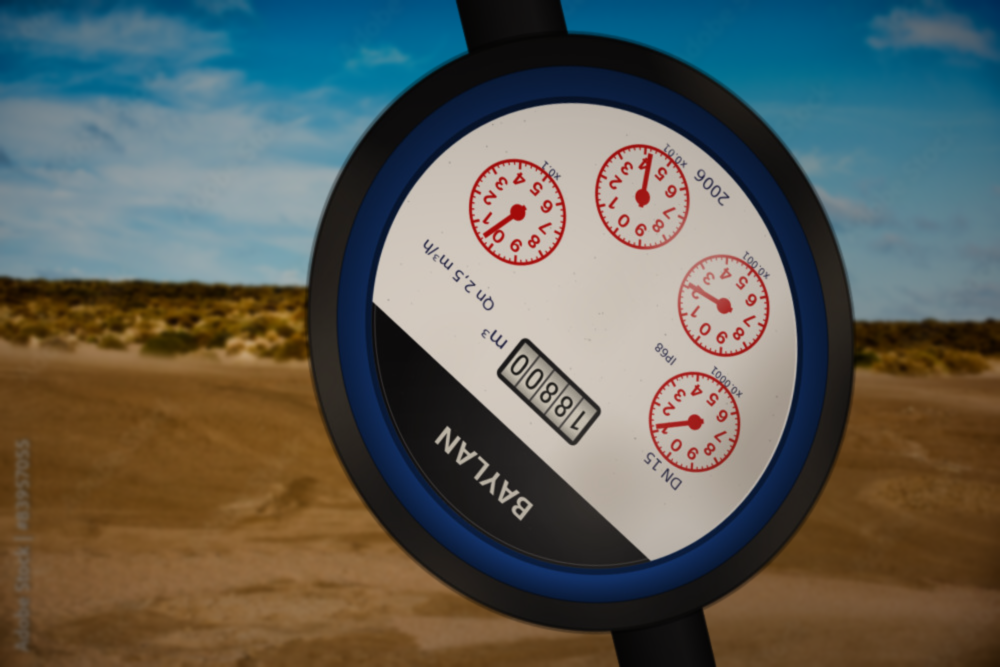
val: 18800.0421
